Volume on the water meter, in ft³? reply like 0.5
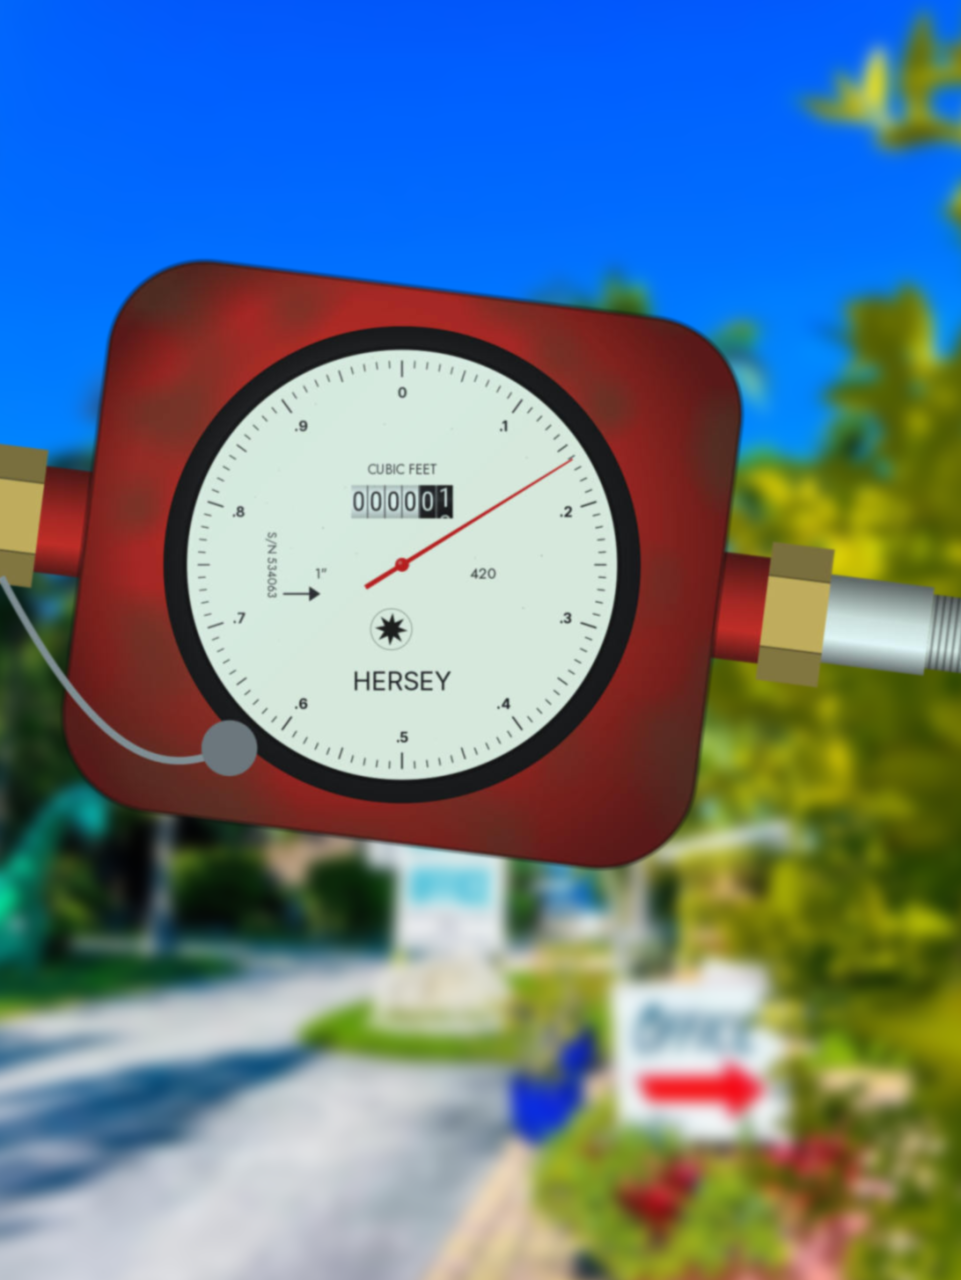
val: 1.16
